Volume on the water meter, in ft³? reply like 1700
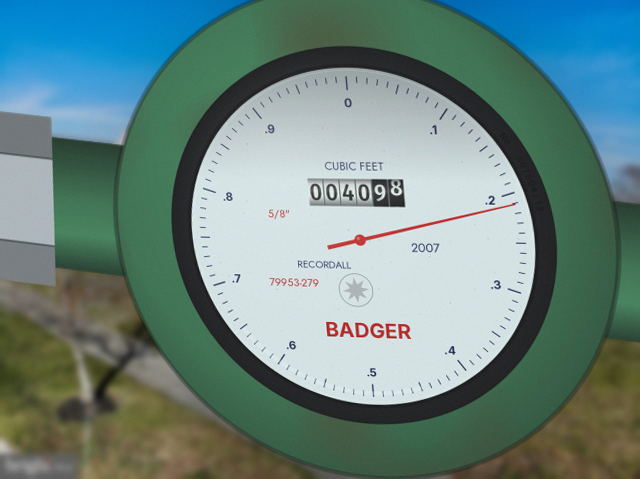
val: 4098.21
